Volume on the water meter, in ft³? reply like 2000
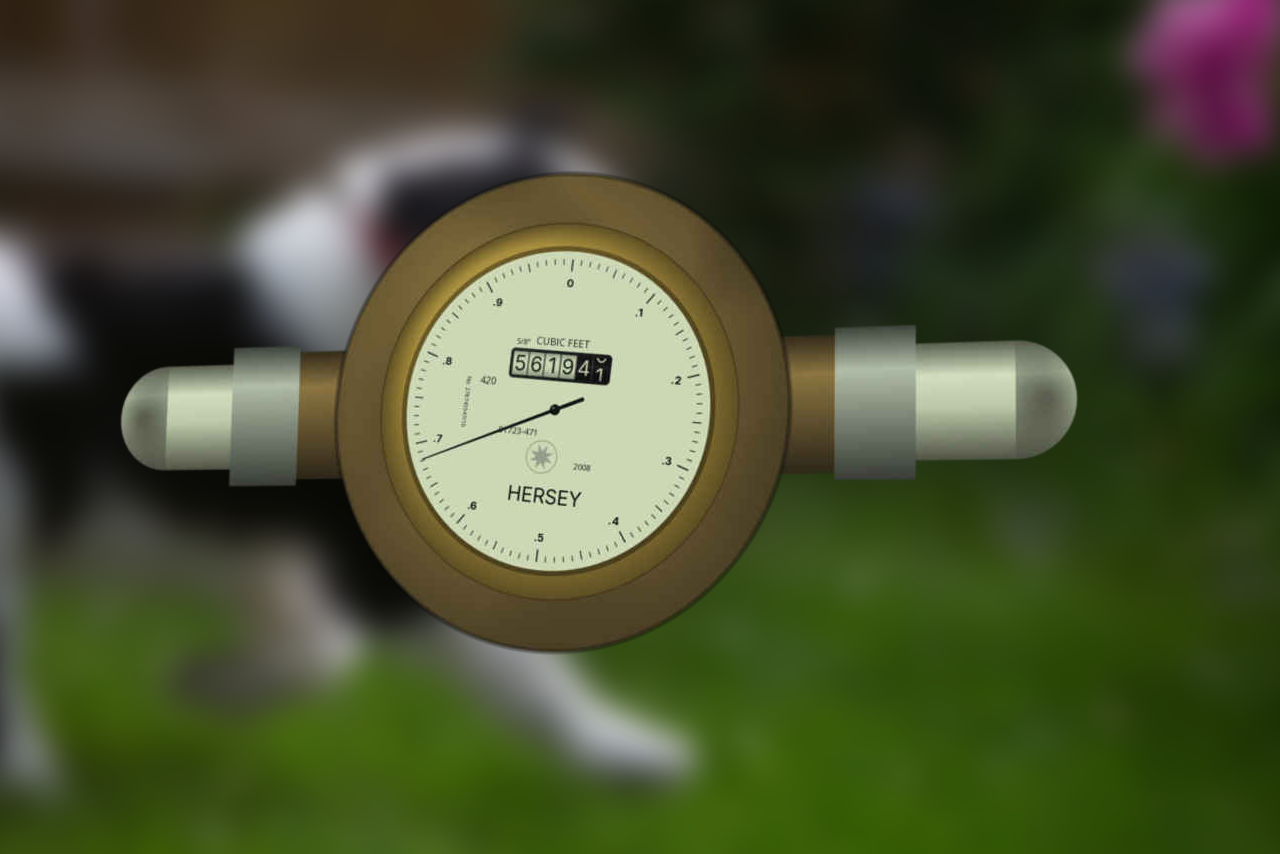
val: 561940.68
